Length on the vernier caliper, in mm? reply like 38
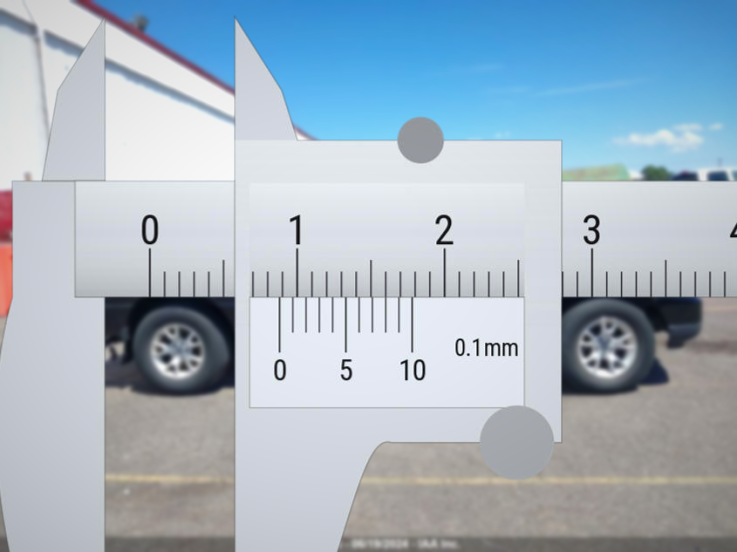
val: 8.8
